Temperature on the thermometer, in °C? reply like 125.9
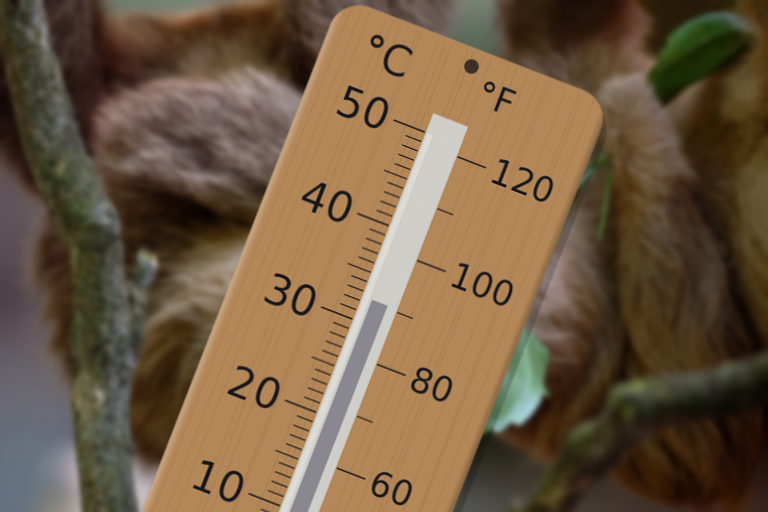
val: 32.5
